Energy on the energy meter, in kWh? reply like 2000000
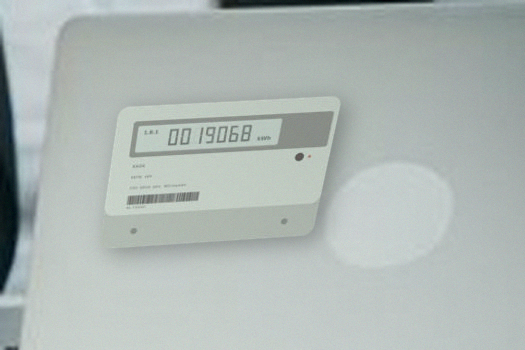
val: 19068
